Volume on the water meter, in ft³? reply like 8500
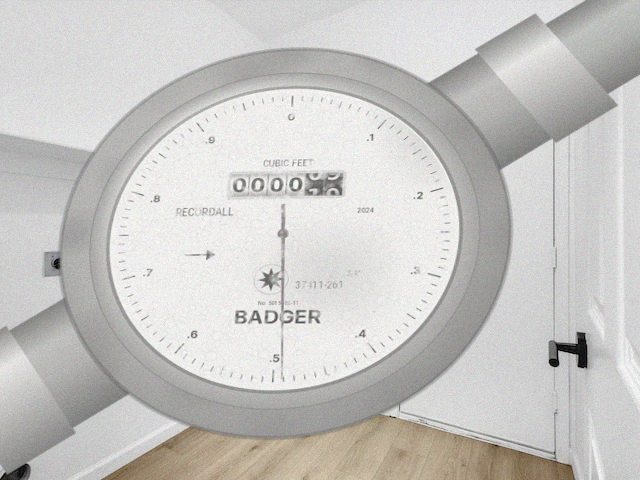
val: 9.49
